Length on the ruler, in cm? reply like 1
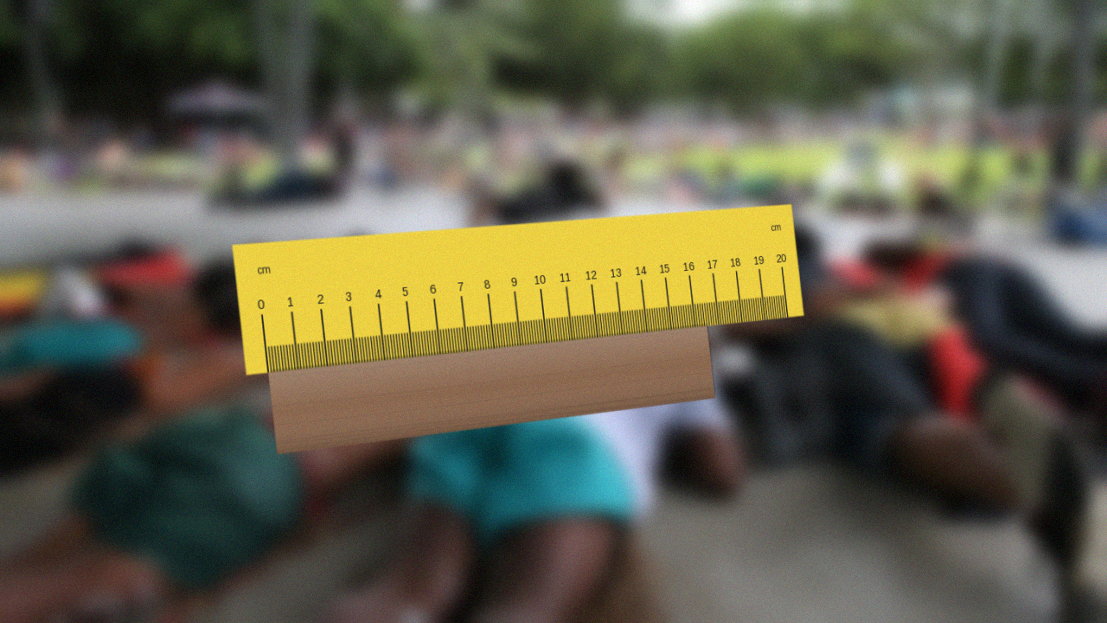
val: 16.5
